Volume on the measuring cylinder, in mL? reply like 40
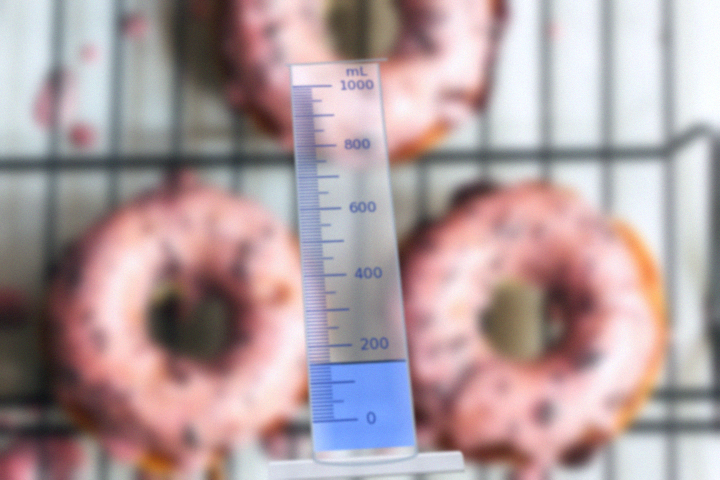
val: 150
